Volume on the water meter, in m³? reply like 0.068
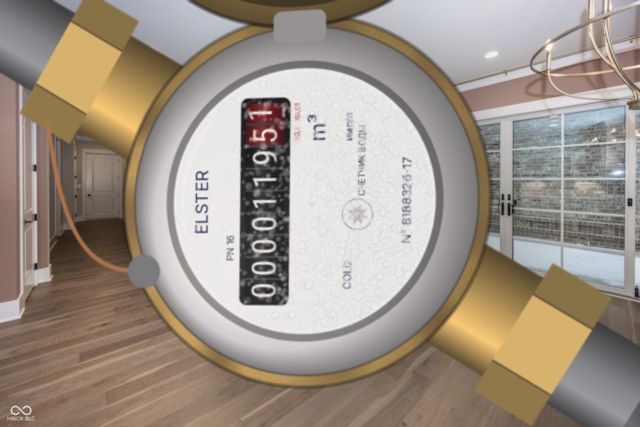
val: 119.51
